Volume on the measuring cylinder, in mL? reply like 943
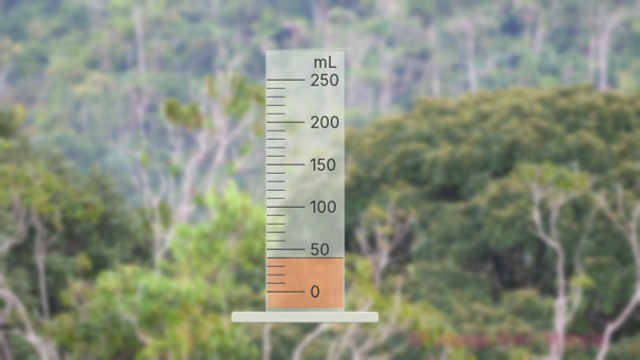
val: 40
